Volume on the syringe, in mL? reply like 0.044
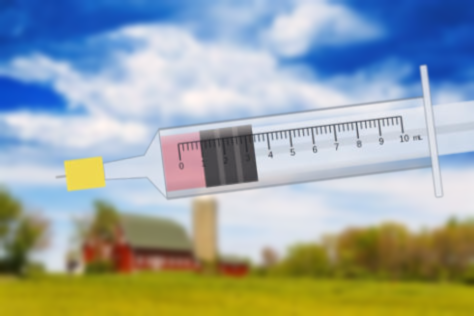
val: 1
